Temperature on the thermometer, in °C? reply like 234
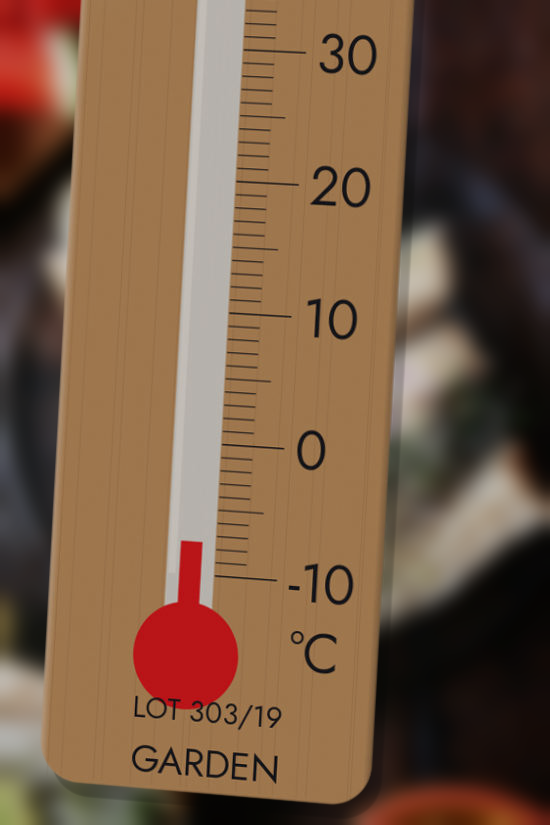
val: -7.5
